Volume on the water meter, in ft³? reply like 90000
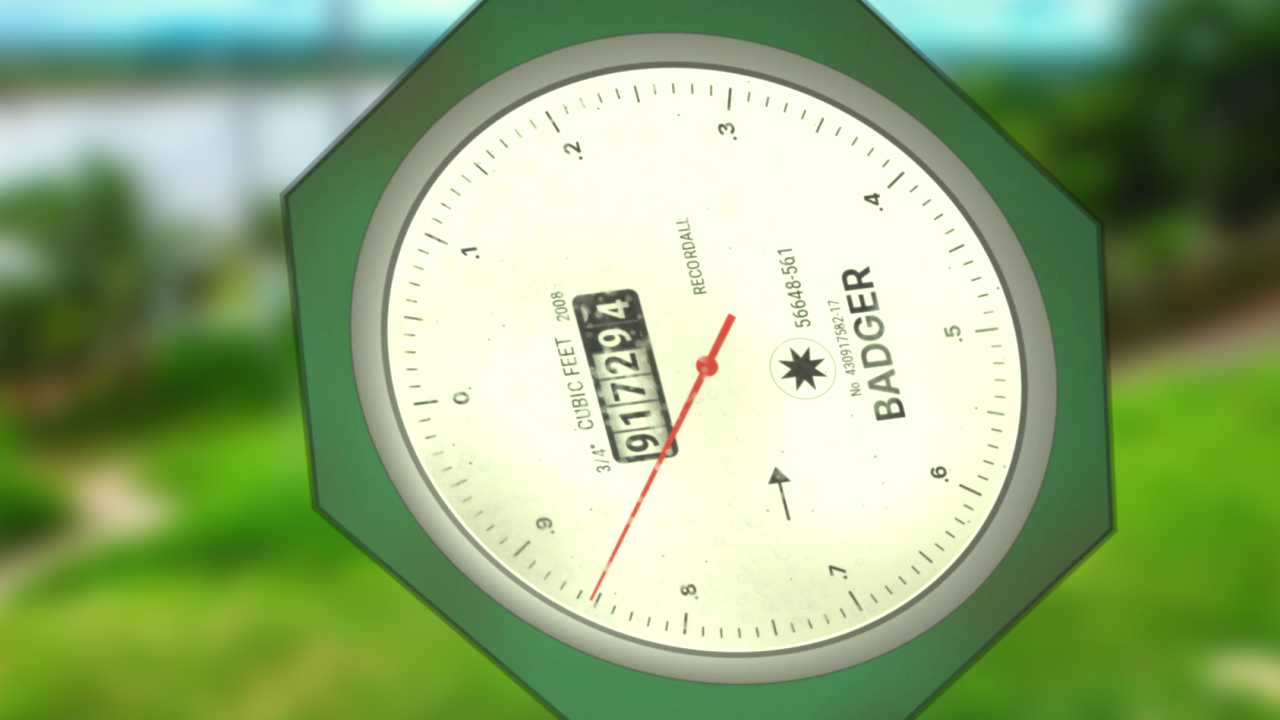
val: 917293.85
